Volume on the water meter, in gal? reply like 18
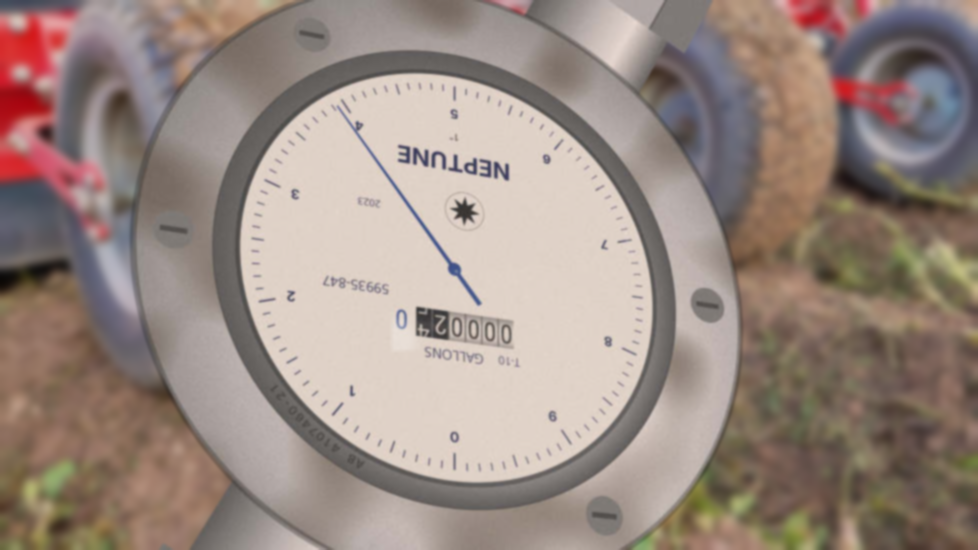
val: 243.9
